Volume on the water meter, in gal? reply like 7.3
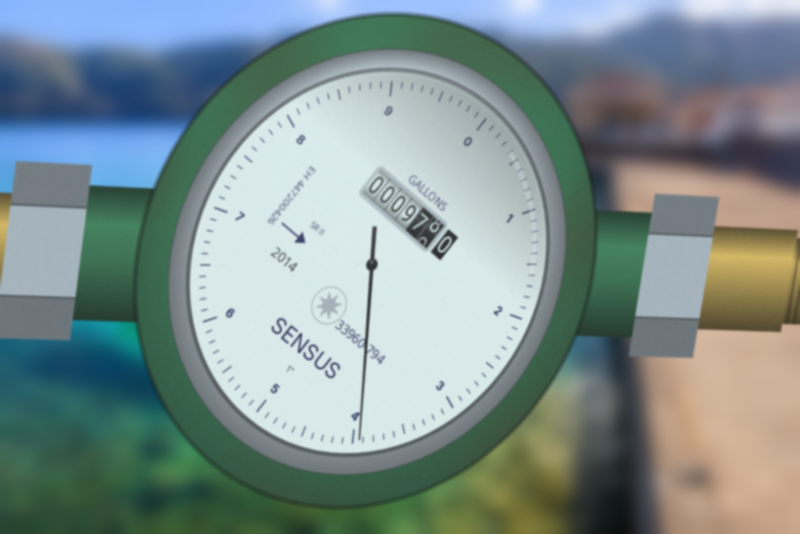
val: 9783.9
